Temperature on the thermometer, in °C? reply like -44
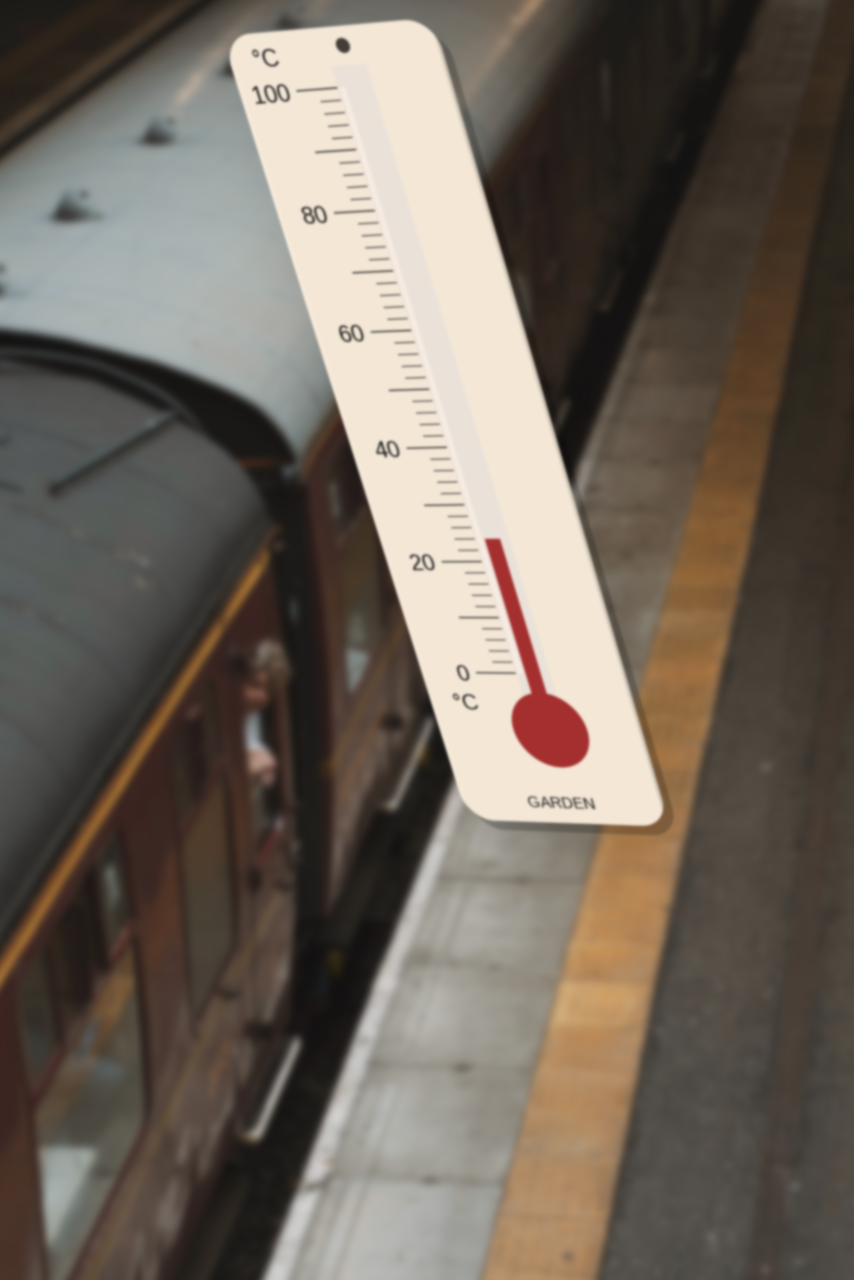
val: 24
